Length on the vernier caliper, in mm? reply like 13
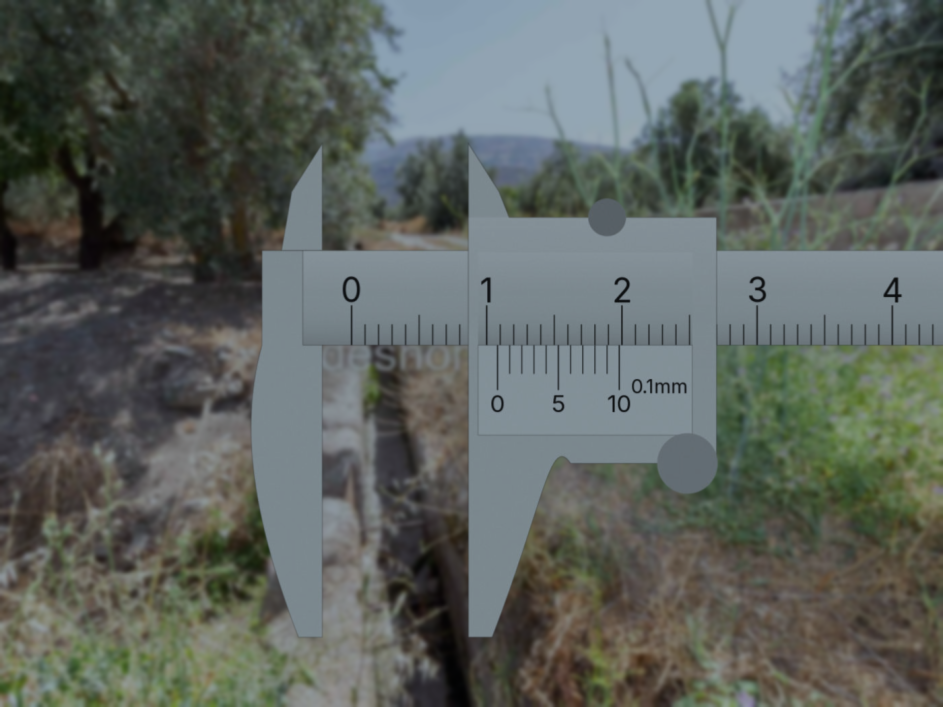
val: 10.8
